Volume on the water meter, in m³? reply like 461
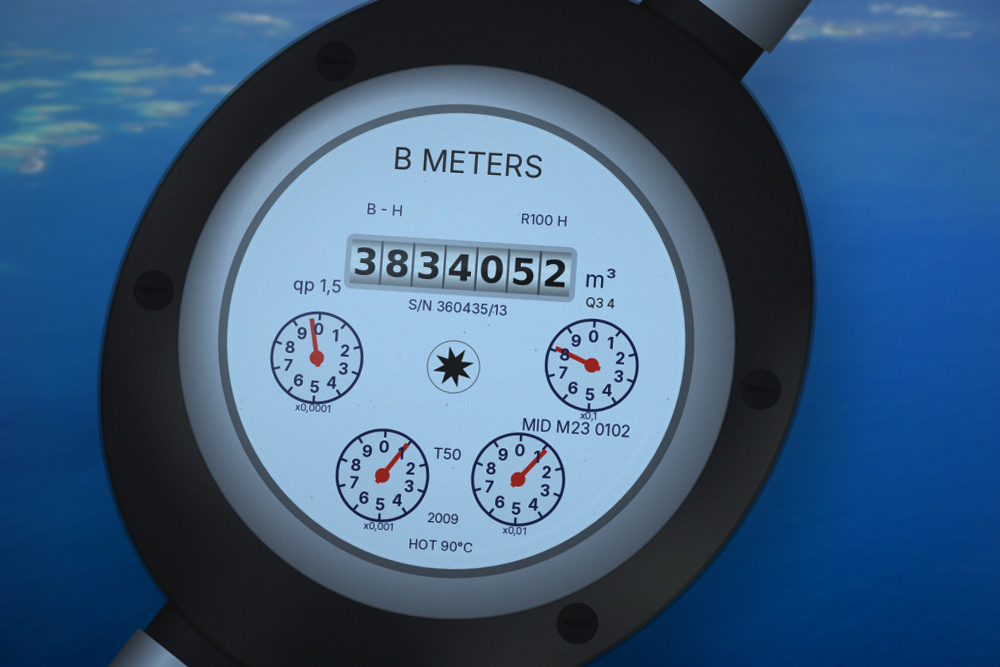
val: 3834052.8109
